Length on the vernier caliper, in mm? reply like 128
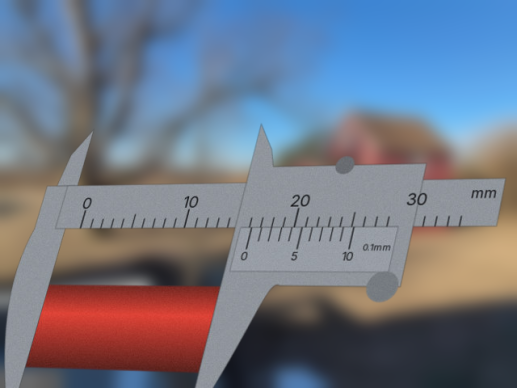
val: 16.2
